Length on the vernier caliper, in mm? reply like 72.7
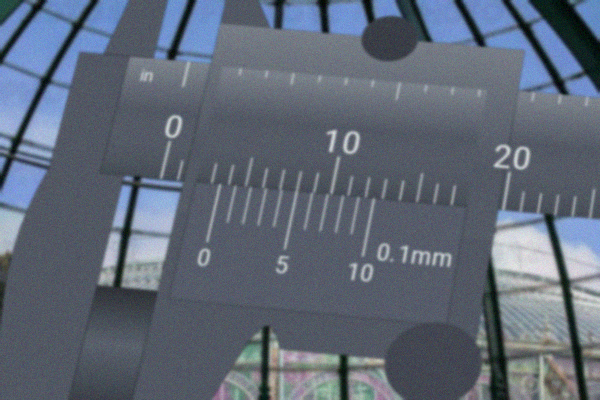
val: 3.5
